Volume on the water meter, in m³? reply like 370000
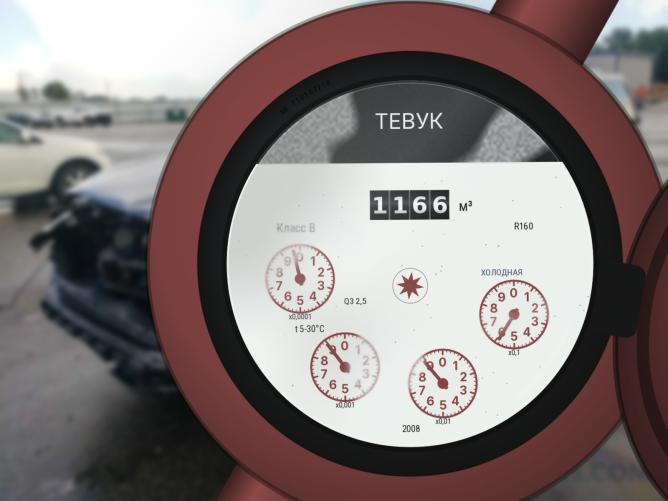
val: 1166.5889
